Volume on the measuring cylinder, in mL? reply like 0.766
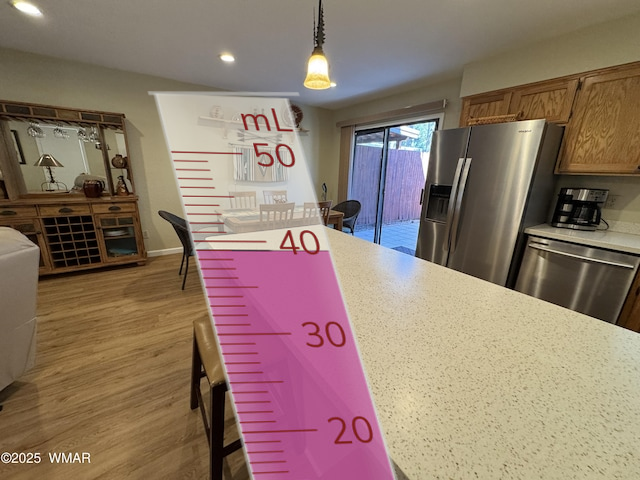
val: 39
